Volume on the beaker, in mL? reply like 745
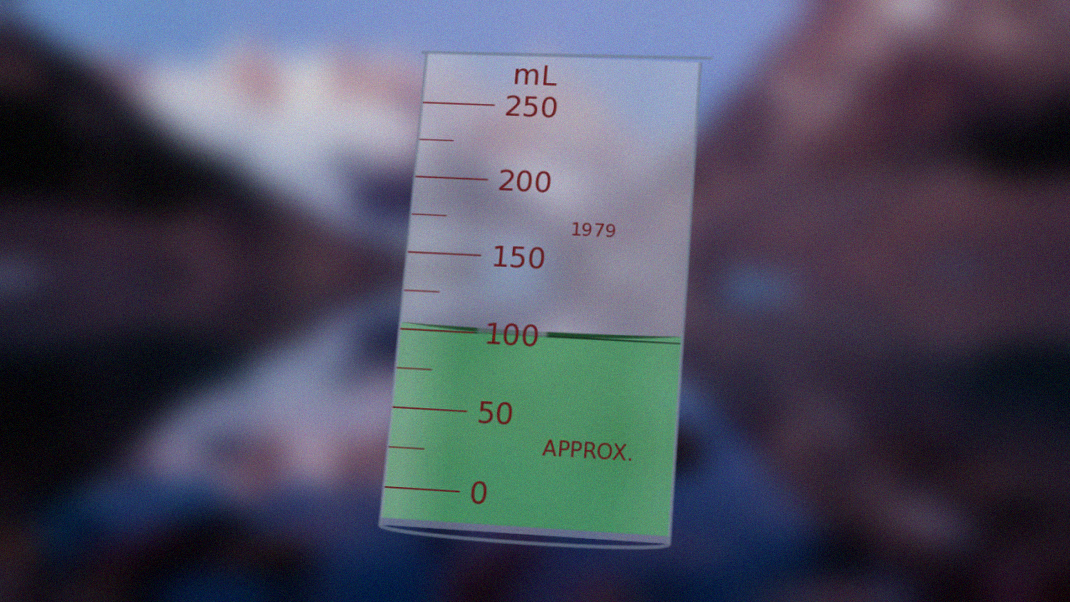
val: 100
